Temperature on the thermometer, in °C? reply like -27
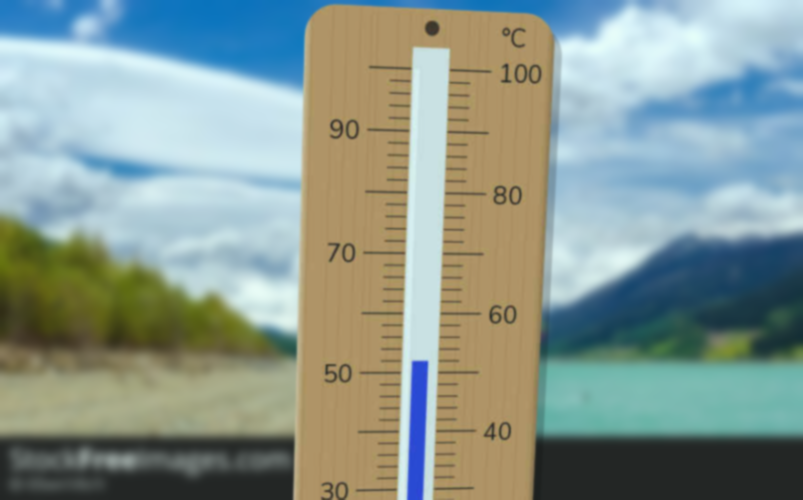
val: 52
